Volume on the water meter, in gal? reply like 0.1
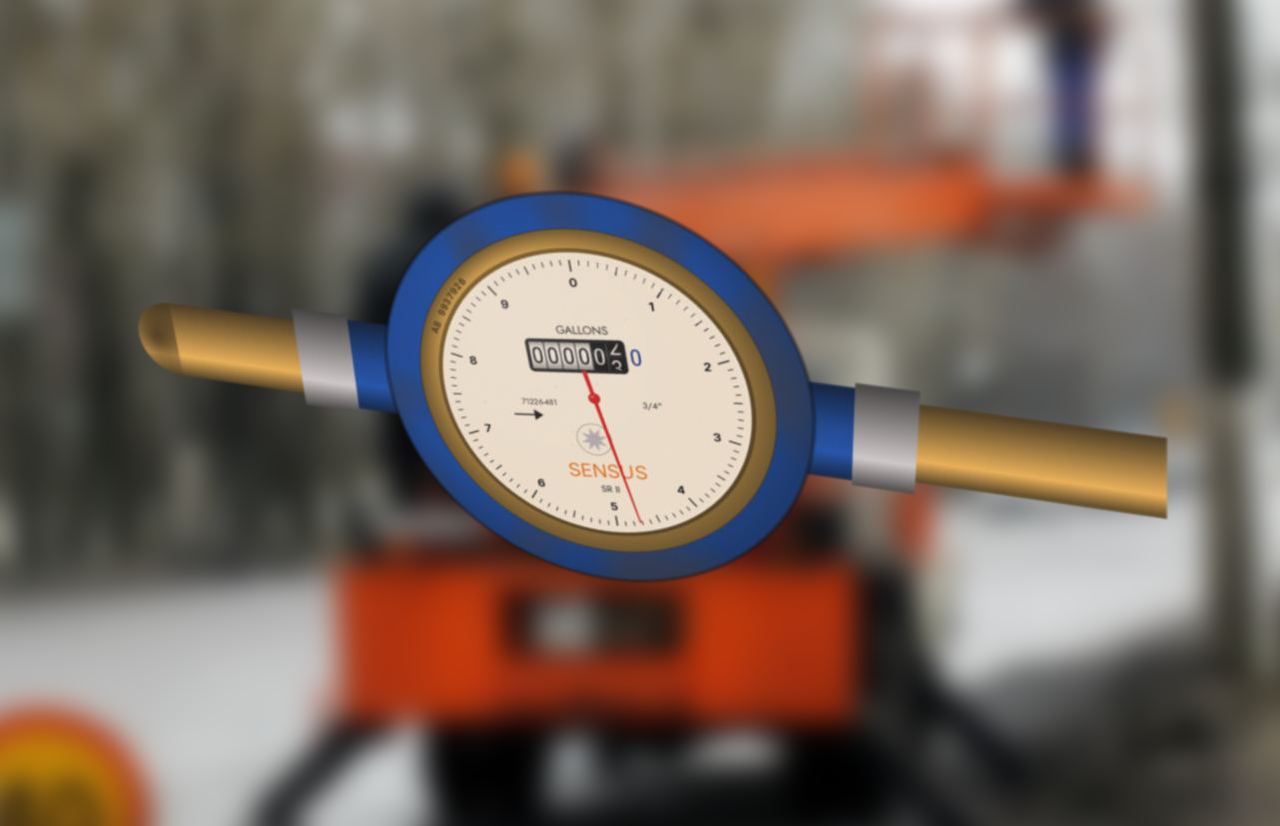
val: 24.7
